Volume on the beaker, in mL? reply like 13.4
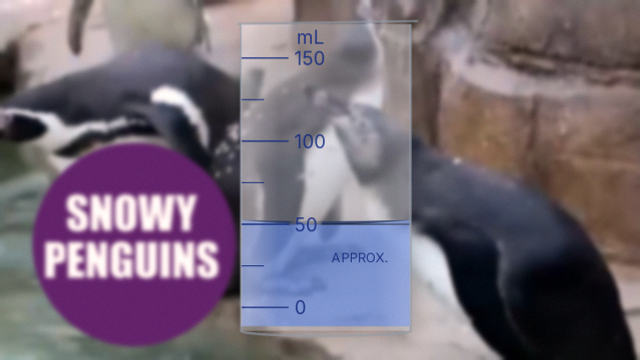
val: 50
